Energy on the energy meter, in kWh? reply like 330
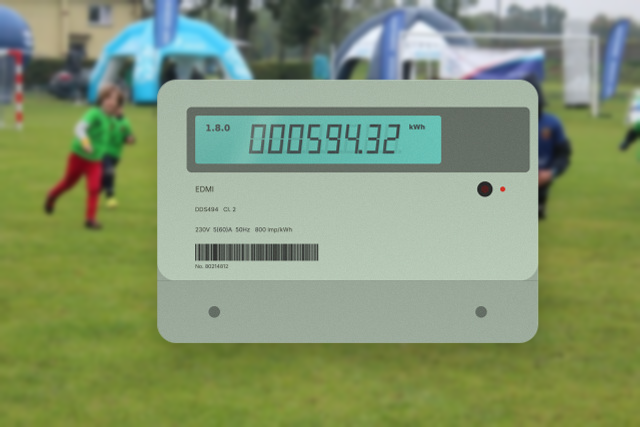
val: 594.32
